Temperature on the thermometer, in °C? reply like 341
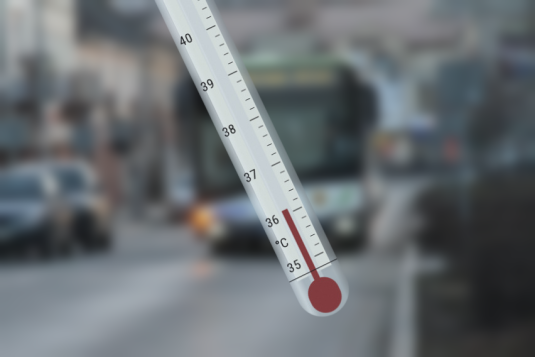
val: 36.1
